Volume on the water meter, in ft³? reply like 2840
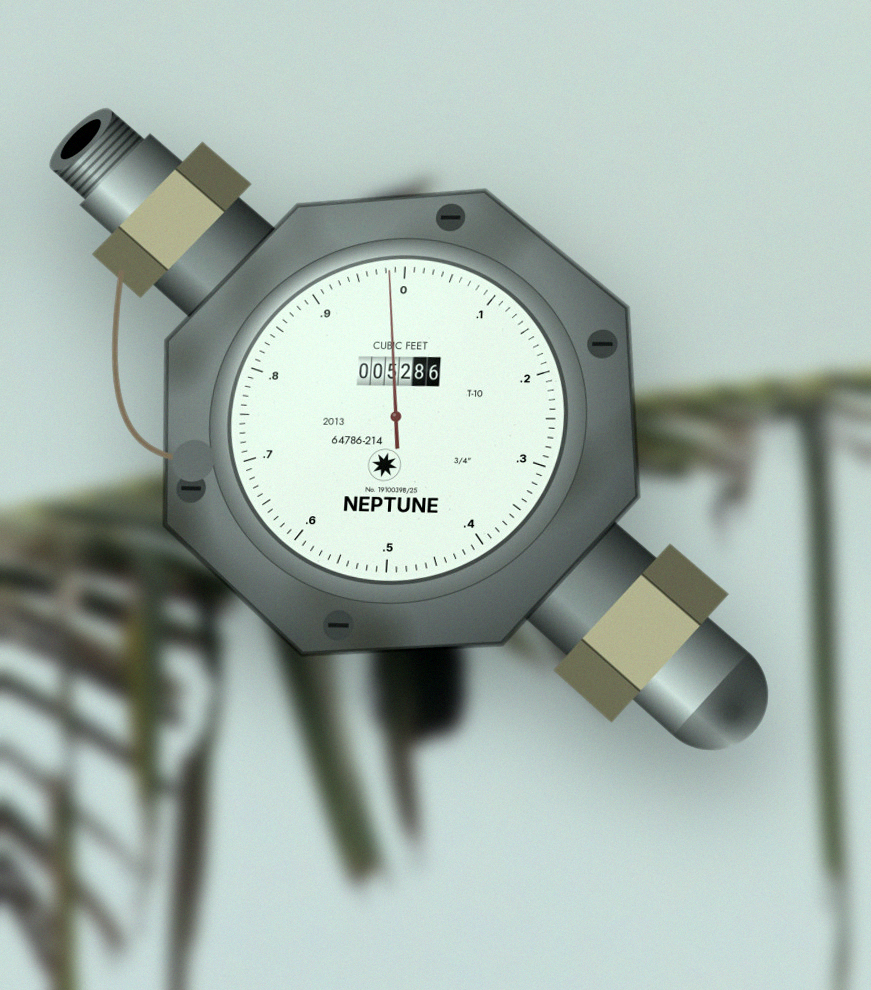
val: 5285.98
